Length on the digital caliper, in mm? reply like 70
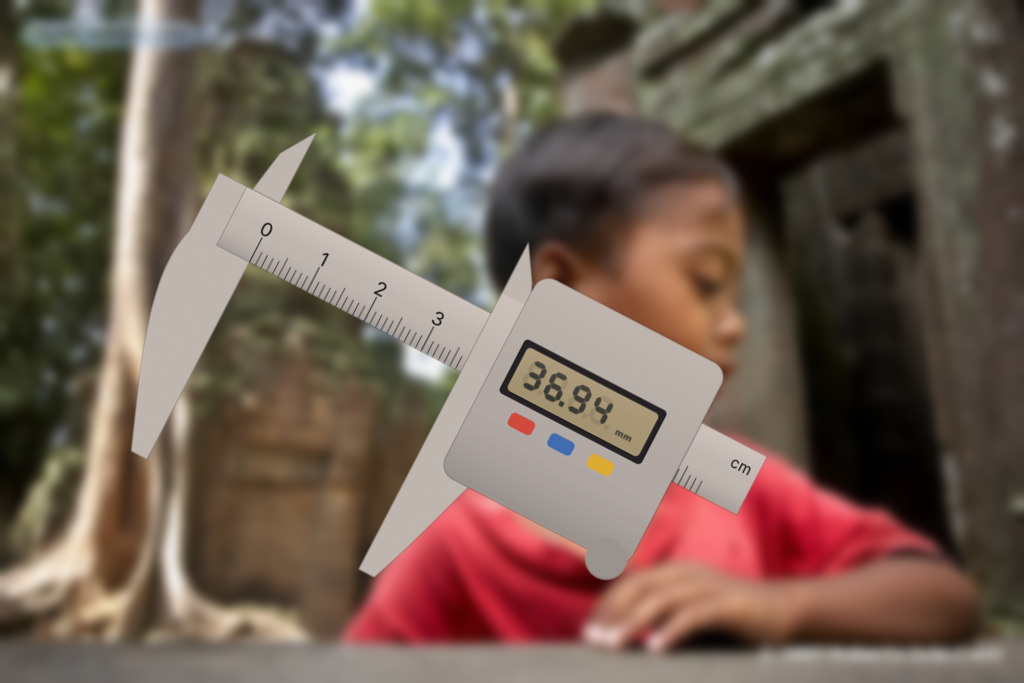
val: 36.94
